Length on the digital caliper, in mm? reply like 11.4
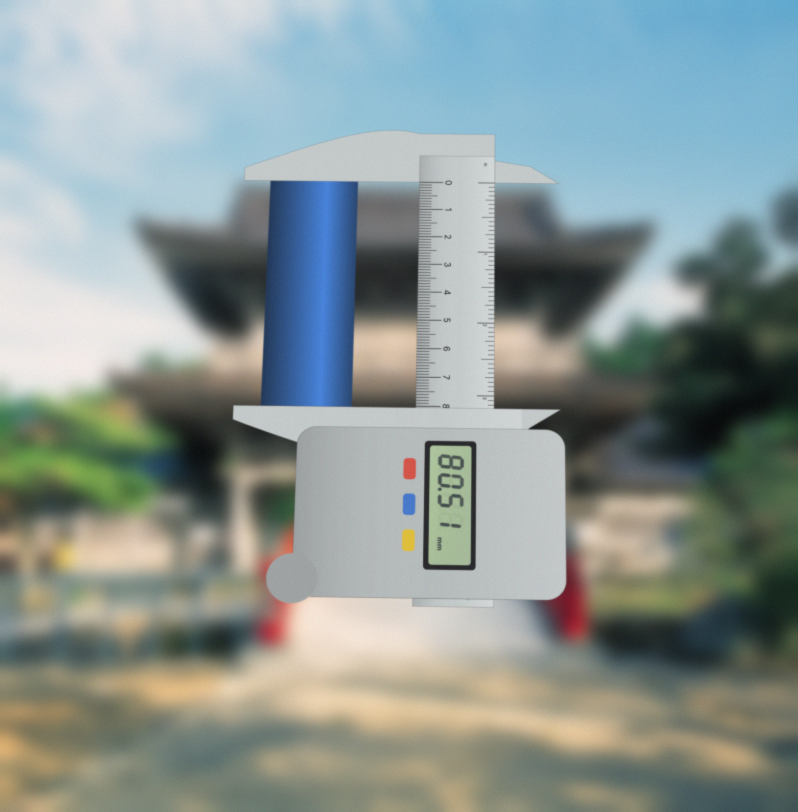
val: 80.51
